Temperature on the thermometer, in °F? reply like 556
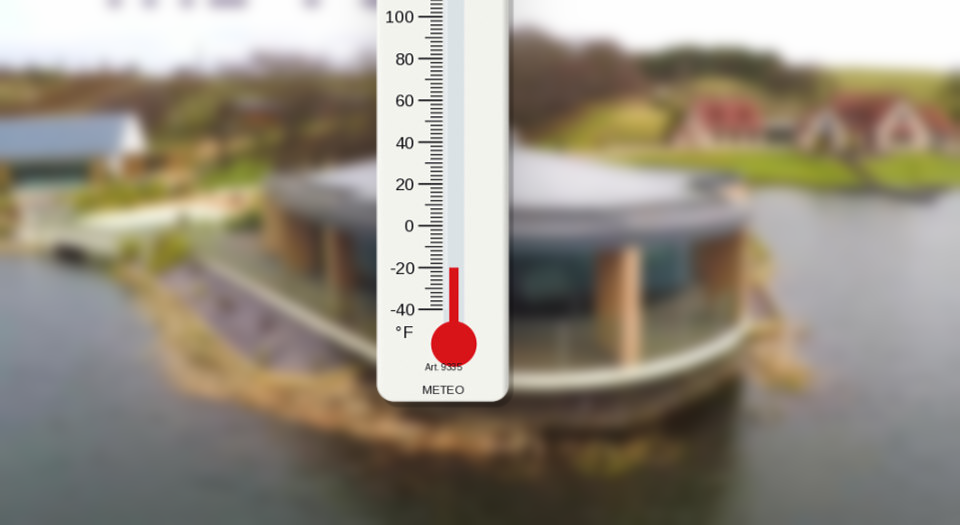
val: -20
